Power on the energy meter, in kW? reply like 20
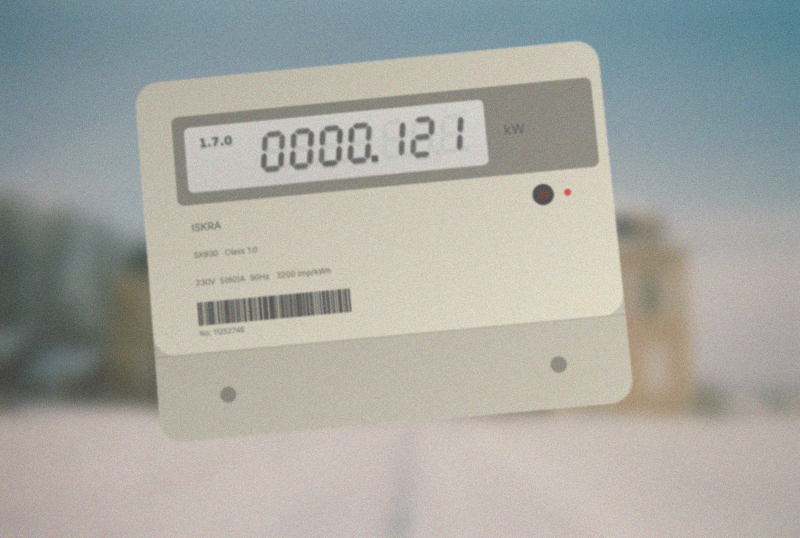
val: 0.121
